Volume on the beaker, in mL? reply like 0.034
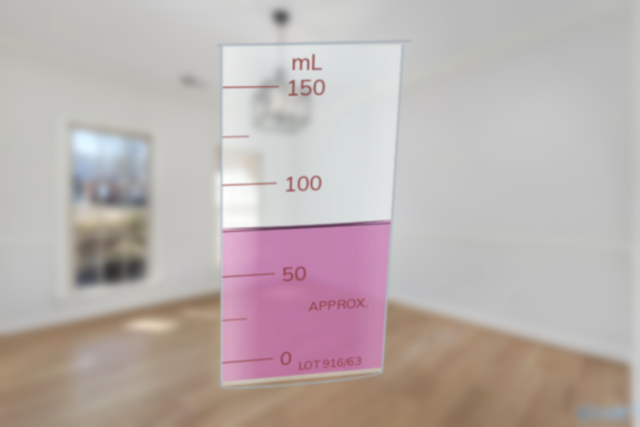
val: 75
